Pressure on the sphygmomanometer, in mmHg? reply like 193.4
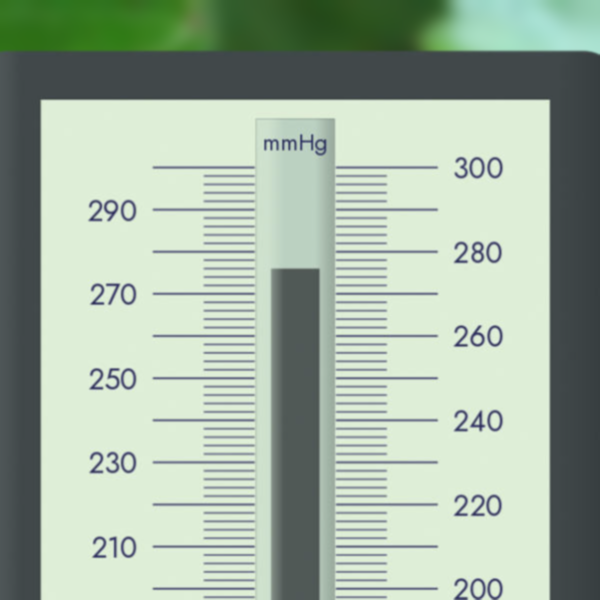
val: 276
